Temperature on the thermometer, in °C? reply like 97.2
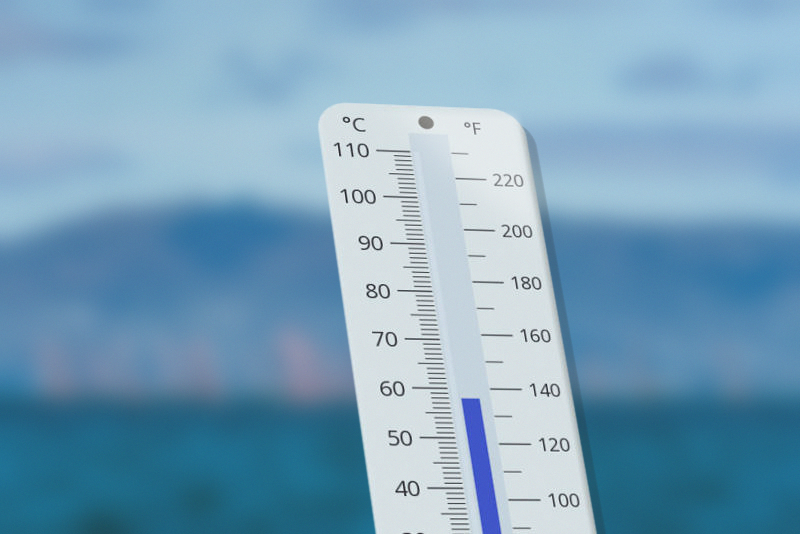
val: 58
